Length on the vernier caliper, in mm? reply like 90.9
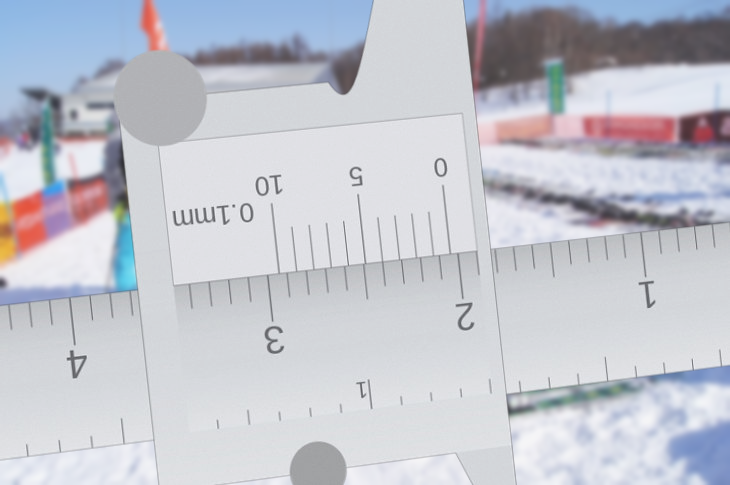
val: 20.4
